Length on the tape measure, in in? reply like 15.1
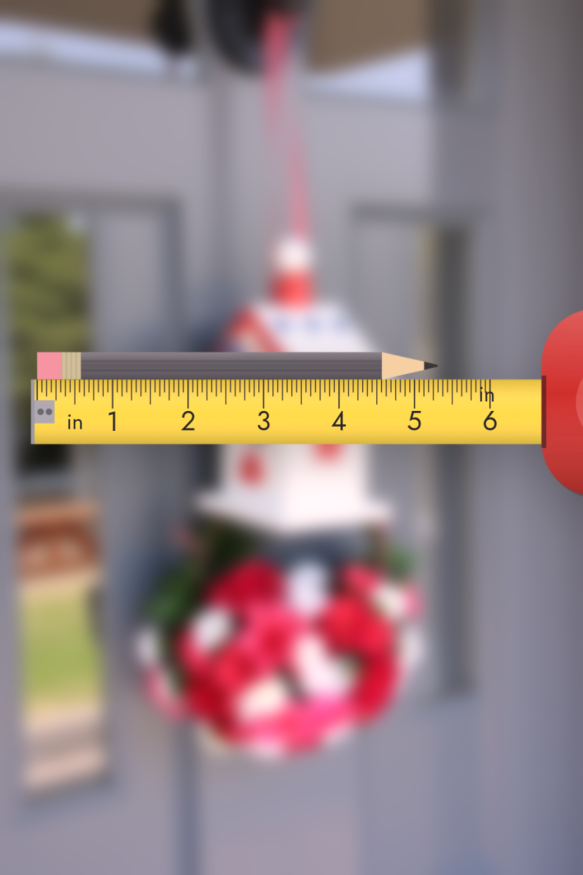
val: 5.3125
